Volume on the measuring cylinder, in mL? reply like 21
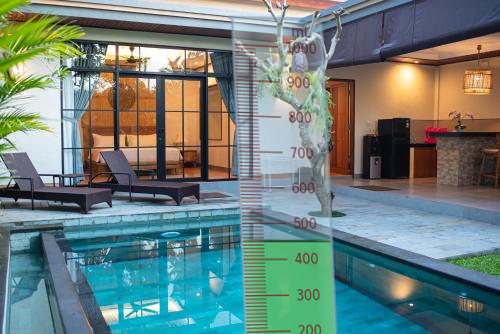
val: 450
